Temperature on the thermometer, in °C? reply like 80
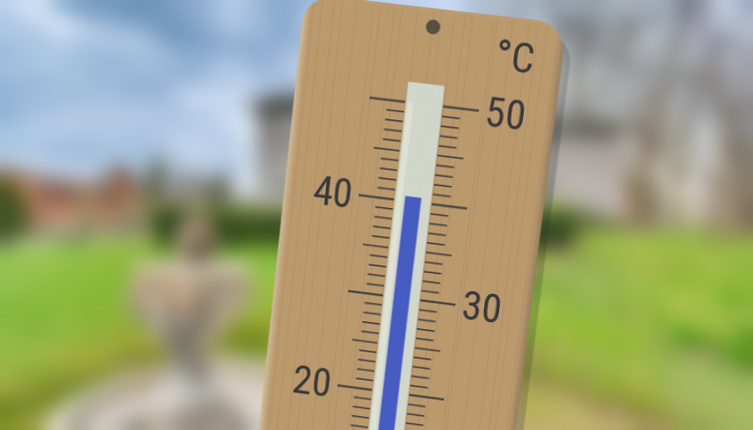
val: 40.5
